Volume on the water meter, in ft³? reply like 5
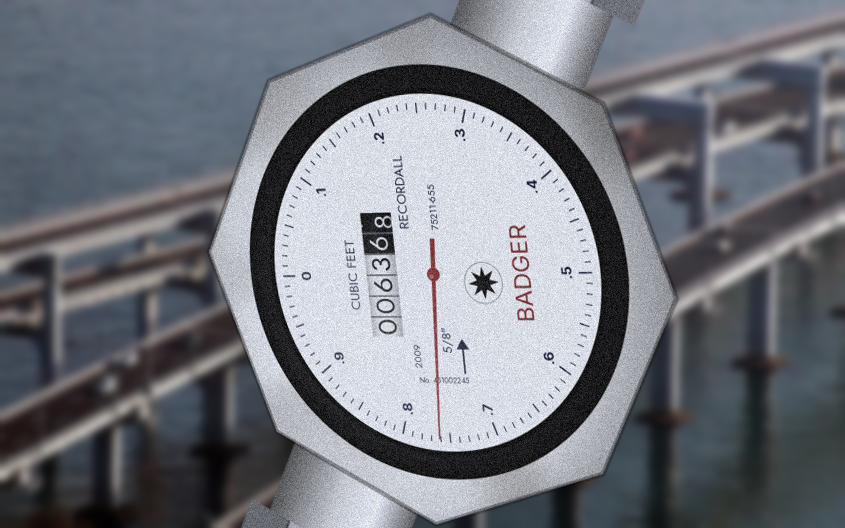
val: 6367.76
